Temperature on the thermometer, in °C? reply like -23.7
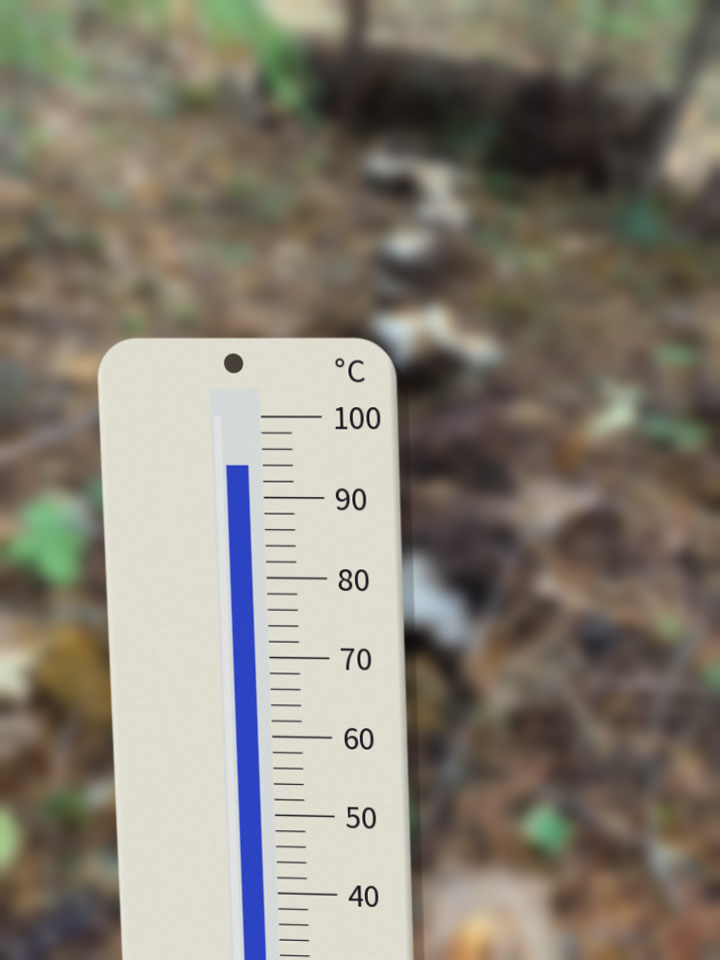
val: 94
